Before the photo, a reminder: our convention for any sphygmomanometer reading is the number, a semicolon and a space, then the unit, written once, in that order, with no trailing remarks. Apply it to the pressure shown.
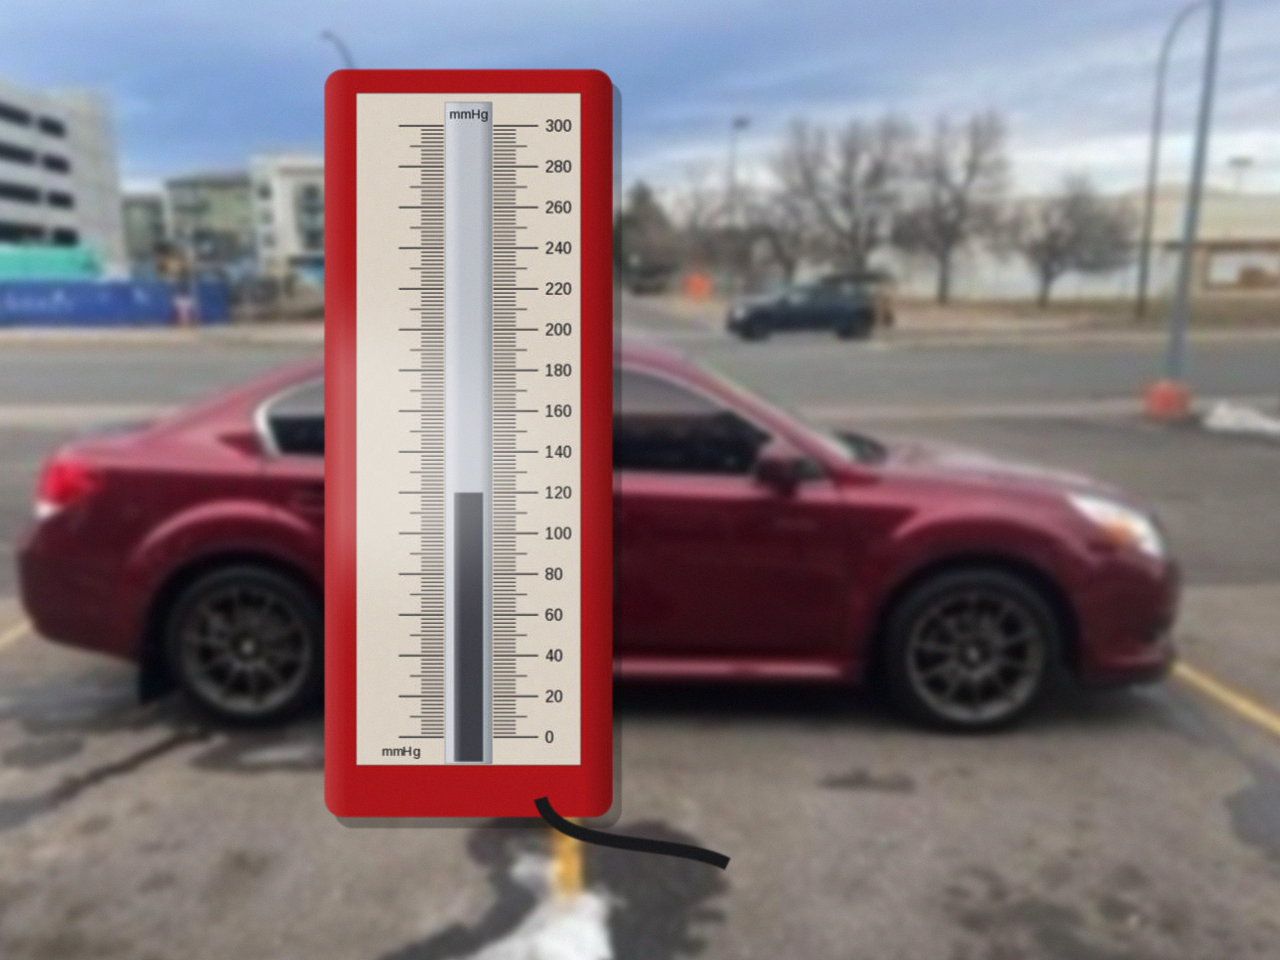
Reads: 120; mmHg
